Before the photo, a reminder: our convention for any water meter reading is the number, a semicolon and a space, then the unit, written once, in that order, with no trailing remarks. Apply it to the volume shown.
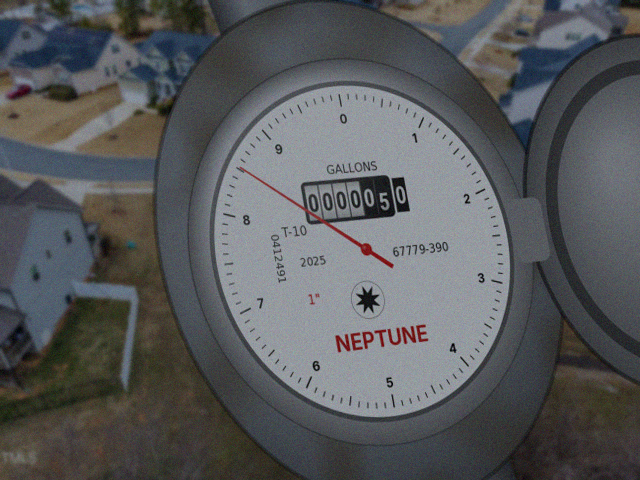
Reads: 48.5; gal
